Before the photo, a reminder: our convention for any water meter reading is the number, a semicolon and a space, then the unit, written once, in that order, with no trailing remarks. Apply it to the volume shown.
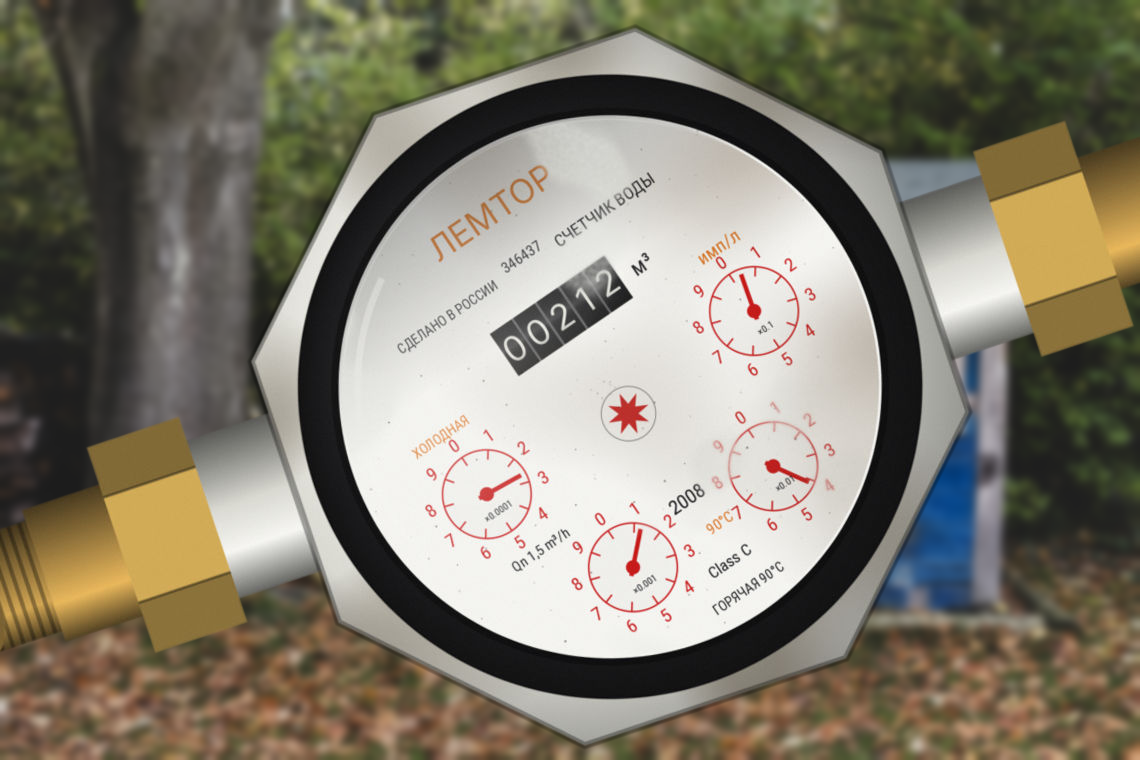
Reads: 212.0412; m³
